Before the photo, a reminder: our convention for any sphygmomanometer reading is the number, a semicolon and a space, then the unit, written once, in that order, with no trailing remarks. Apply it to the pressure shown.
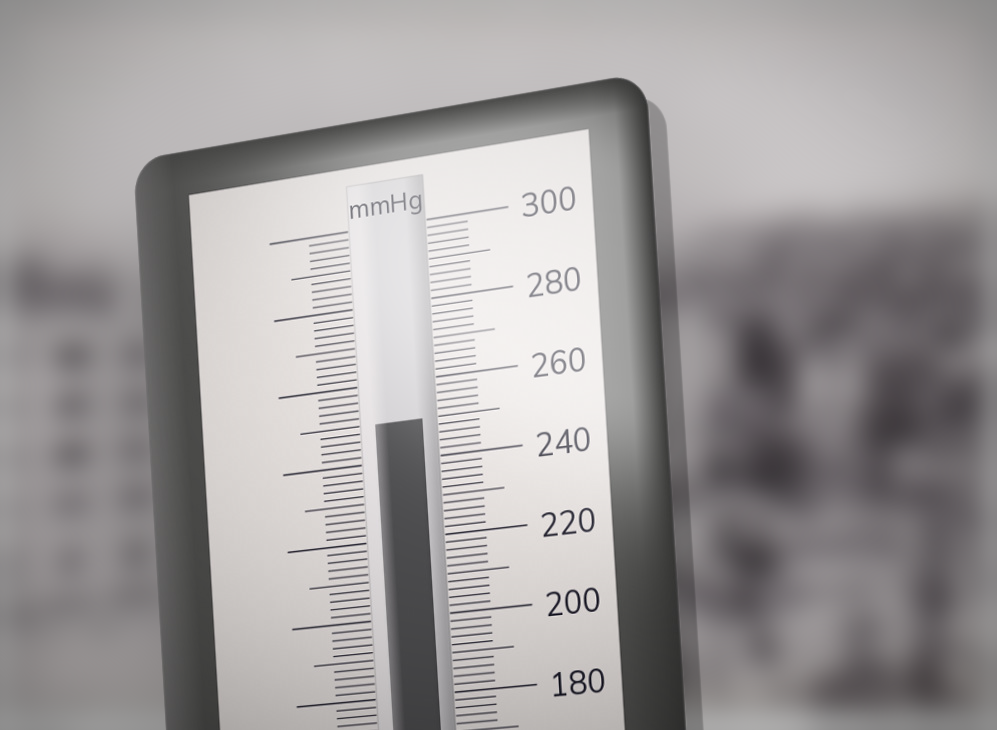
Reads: 250; mmHg
